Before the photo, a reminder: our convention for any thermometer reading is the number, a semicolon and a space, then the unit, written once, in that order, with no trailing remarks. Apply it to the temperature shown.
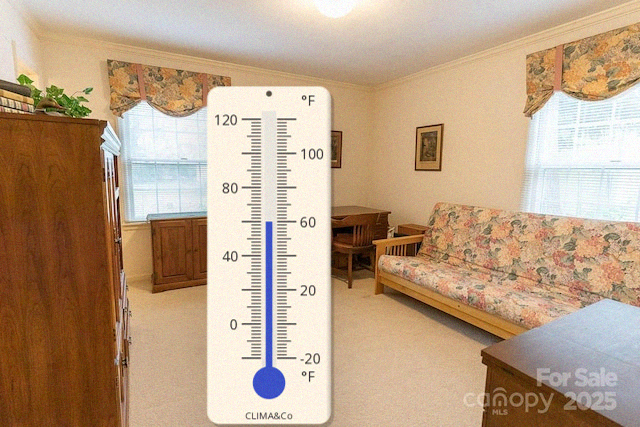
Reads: 60; °F
